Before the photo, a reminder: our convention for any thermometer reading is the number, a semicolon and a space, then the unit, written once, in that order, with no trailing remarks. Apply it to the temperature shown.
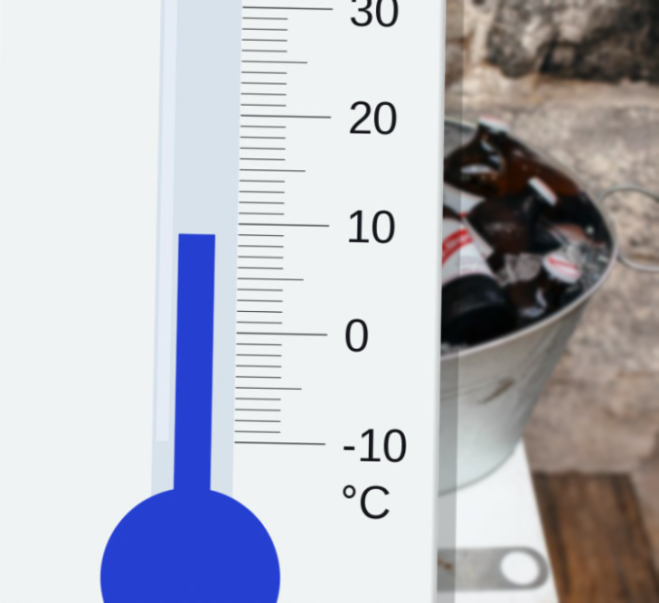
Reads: 9; °C
